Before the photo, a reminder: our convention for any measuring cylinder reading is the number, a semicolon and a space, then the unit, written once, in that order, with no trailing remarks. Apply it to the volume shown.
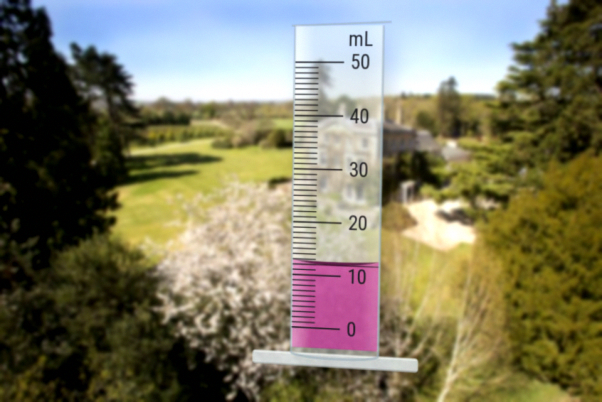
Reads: 12; mL
